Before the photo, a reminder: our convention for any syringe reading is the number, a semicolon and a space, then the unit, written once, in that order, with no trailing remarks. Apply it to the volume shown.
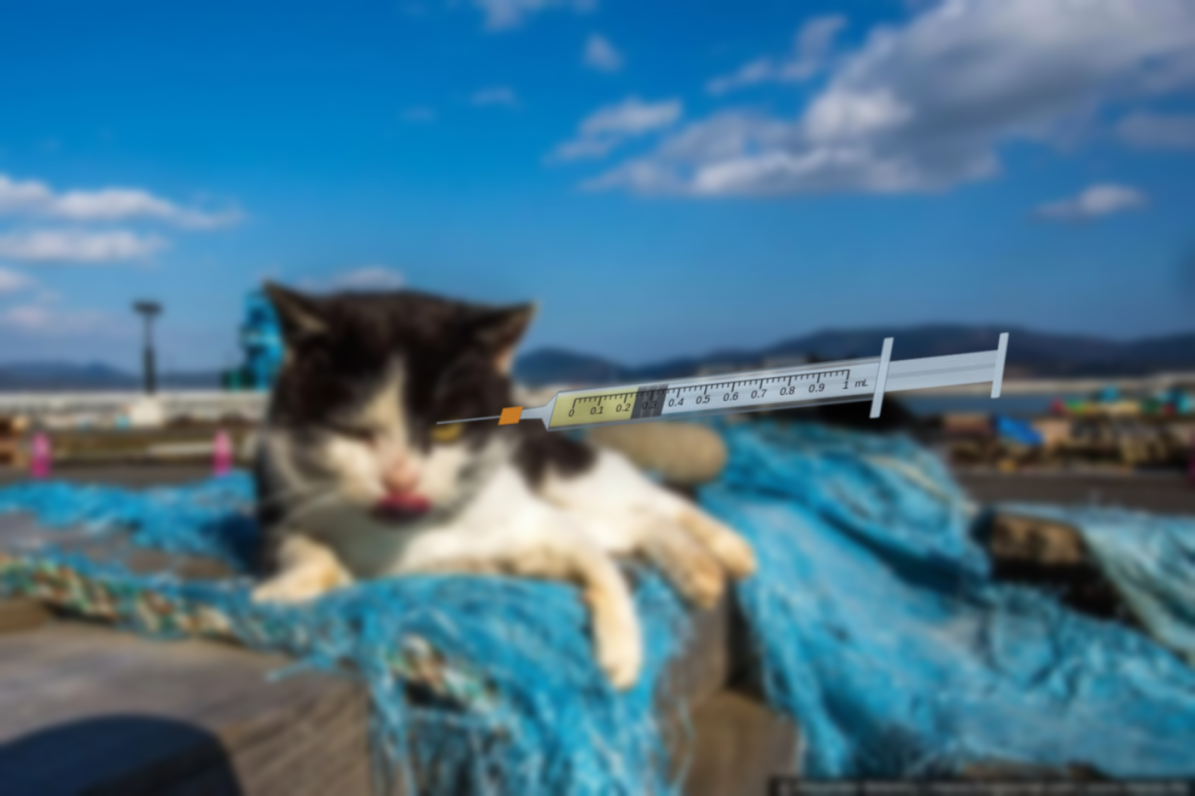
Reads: 0.24; mL
